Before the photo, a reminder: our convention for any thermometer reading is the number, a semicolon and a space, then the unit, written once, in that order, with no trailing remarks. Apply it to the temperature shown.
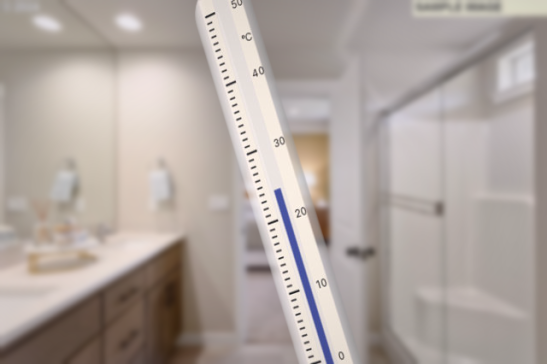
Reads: 24; °C
